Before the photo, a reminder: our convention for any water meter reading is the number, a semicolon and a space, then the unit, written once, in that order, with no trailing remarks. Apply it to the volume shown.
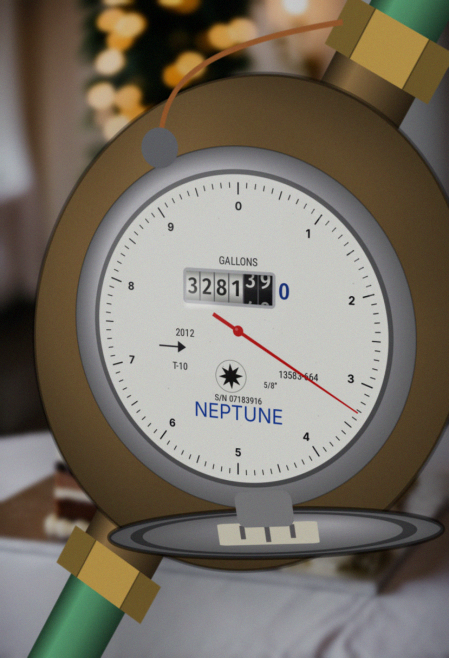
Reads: 3281393.3; gal
